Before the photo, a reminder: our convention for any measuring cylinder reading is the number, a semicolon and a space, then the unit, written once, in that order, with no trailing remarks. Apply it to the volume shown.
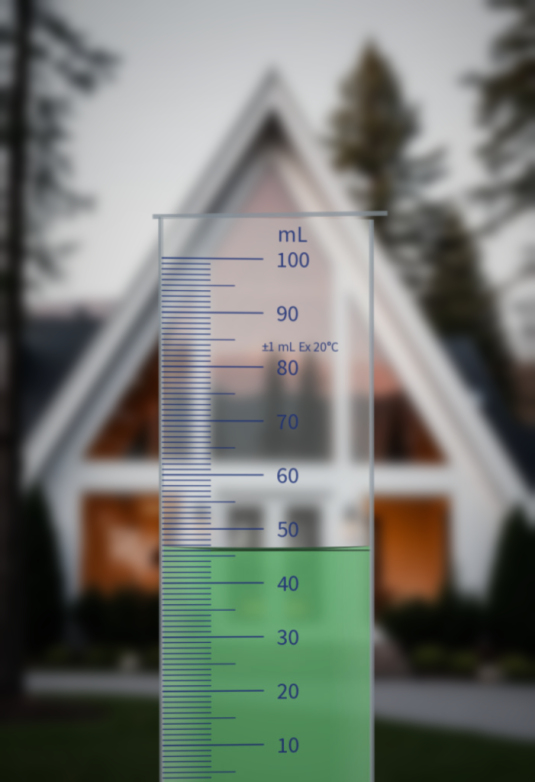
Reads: 46; mL
